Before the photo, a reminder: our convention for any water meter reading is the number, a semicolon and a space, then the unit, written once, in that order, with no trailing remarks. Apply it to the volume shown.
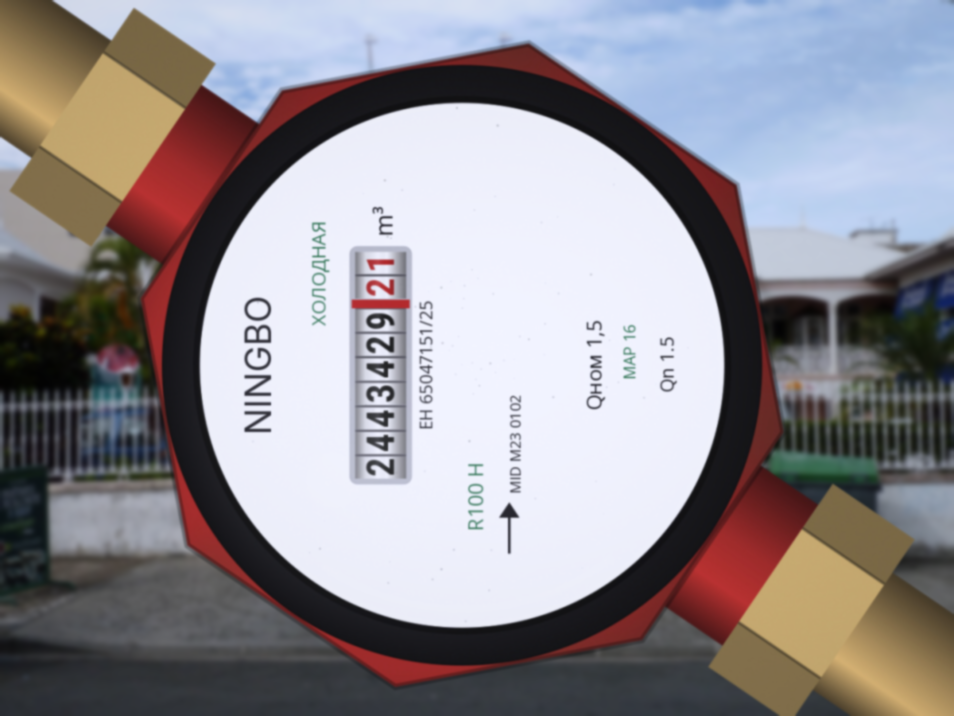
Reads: 2443429.21; m³
